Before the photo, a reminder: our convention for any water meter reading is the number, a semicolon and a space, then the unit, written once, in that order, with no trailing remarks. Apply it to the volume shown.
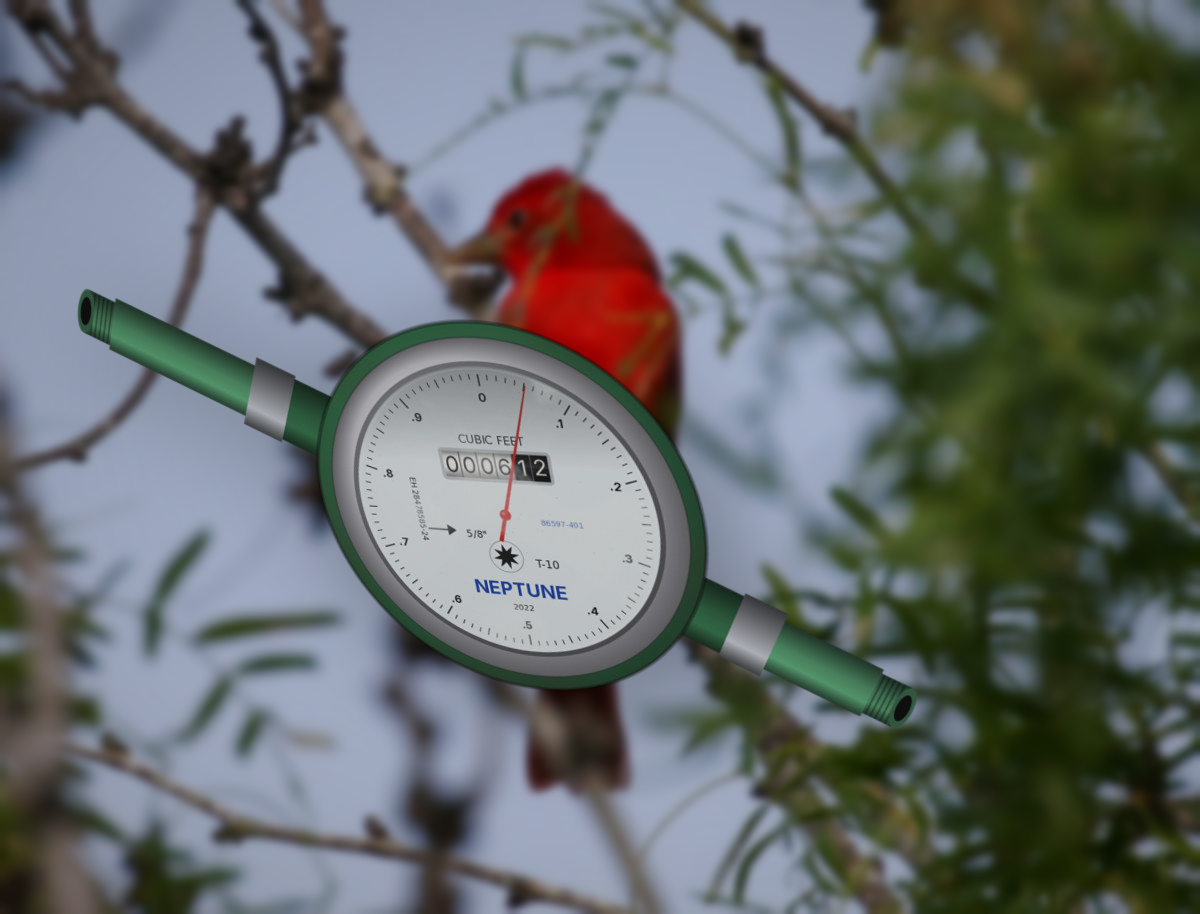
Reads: 612.05; ft³
